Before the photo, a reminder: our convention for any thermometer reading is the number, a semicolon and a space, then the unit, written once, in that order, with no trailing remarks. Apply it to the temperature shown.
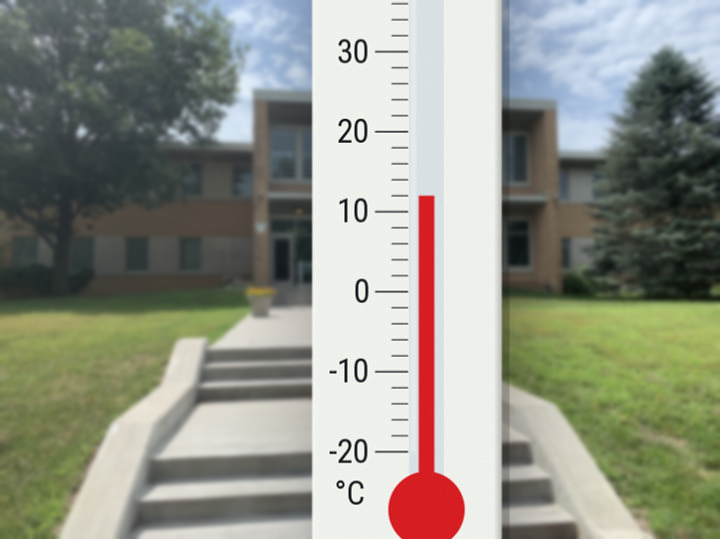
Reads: 12; °C
